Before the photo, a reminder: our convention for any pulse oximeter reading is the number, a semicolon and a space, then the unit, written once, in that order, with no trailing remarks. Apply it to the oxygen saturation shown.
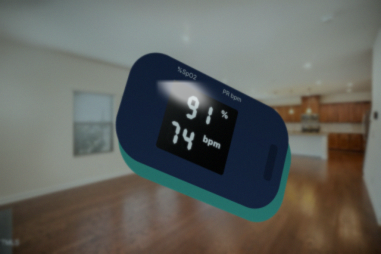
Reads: 91; %
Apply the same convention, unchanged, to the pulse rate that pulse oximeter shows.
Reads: 74; bpm
